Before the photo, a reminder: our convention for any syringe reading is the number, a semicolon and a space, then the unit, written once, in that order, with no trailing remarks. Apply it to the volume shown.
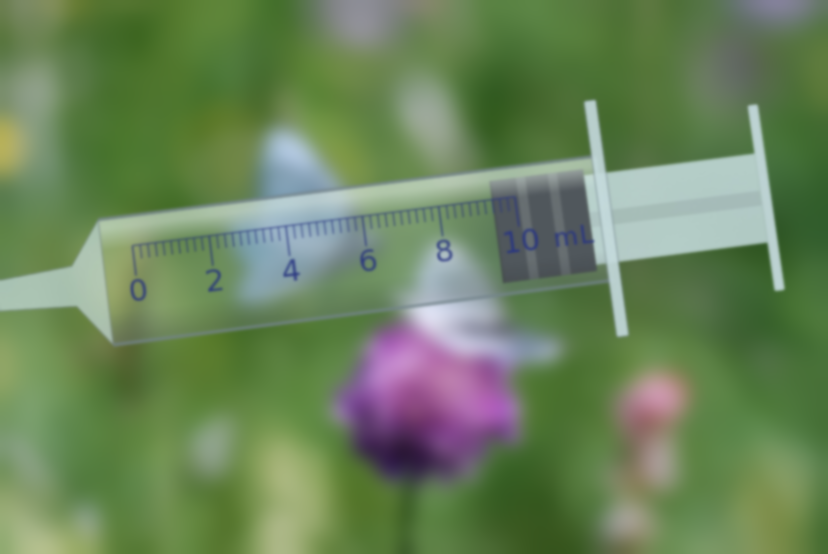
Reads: 9.4; mL
